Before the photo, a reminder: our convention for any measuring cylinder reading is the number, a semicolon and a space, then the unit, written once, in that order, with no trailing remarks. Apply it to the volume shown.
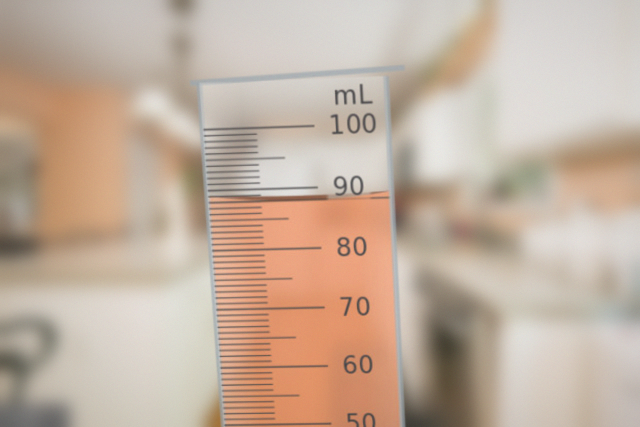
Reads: 88; mL
